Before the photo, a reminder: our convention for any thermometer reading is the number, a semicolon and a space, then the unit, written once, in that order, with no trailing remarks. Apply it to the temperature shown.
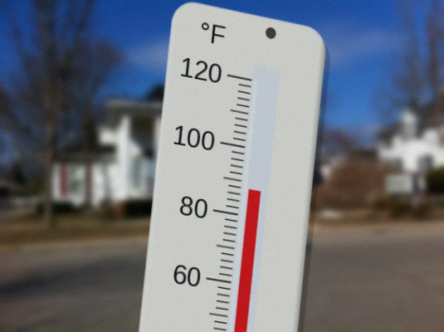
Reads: 88; °F
